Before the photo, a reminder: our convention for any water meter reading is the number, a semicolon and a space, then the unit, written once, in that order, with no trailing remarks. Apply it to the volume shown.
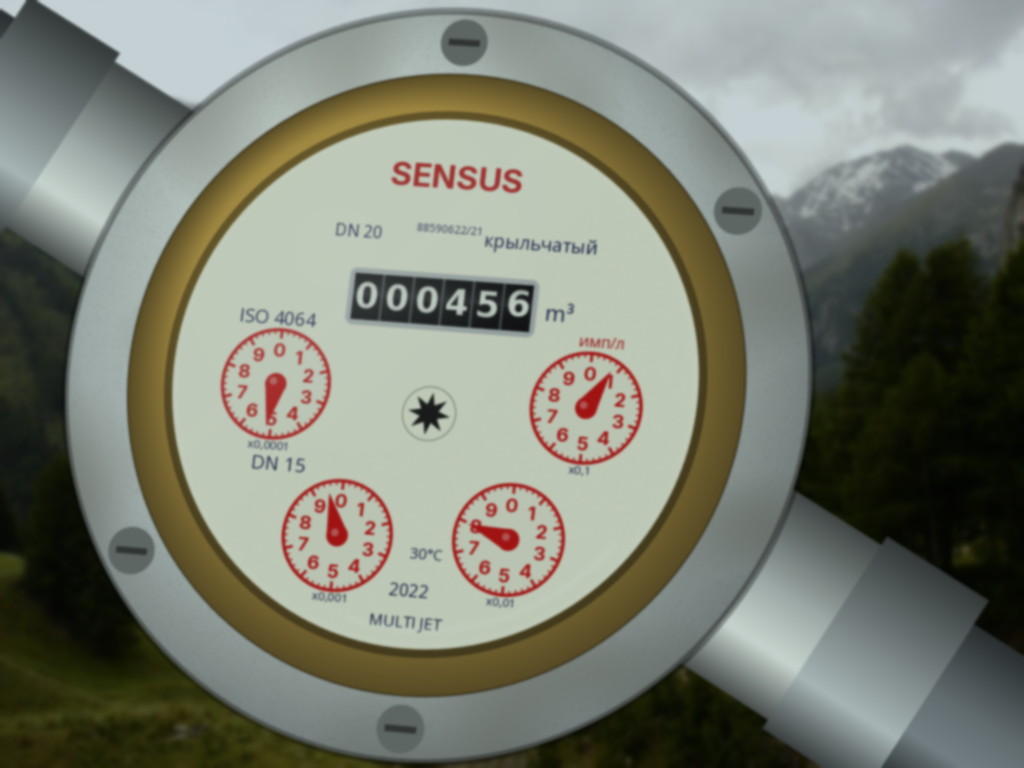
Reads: 456.0795; m³
